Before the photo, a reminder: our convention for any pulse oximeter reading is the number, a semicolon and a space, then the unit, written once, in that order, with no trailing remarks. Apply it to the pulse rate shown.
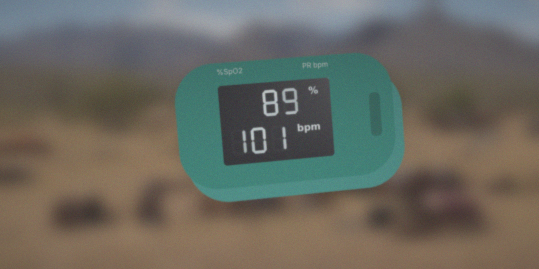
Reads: 101; bpm
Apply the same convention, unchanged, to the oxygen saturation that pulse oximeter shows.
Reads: 89; %
